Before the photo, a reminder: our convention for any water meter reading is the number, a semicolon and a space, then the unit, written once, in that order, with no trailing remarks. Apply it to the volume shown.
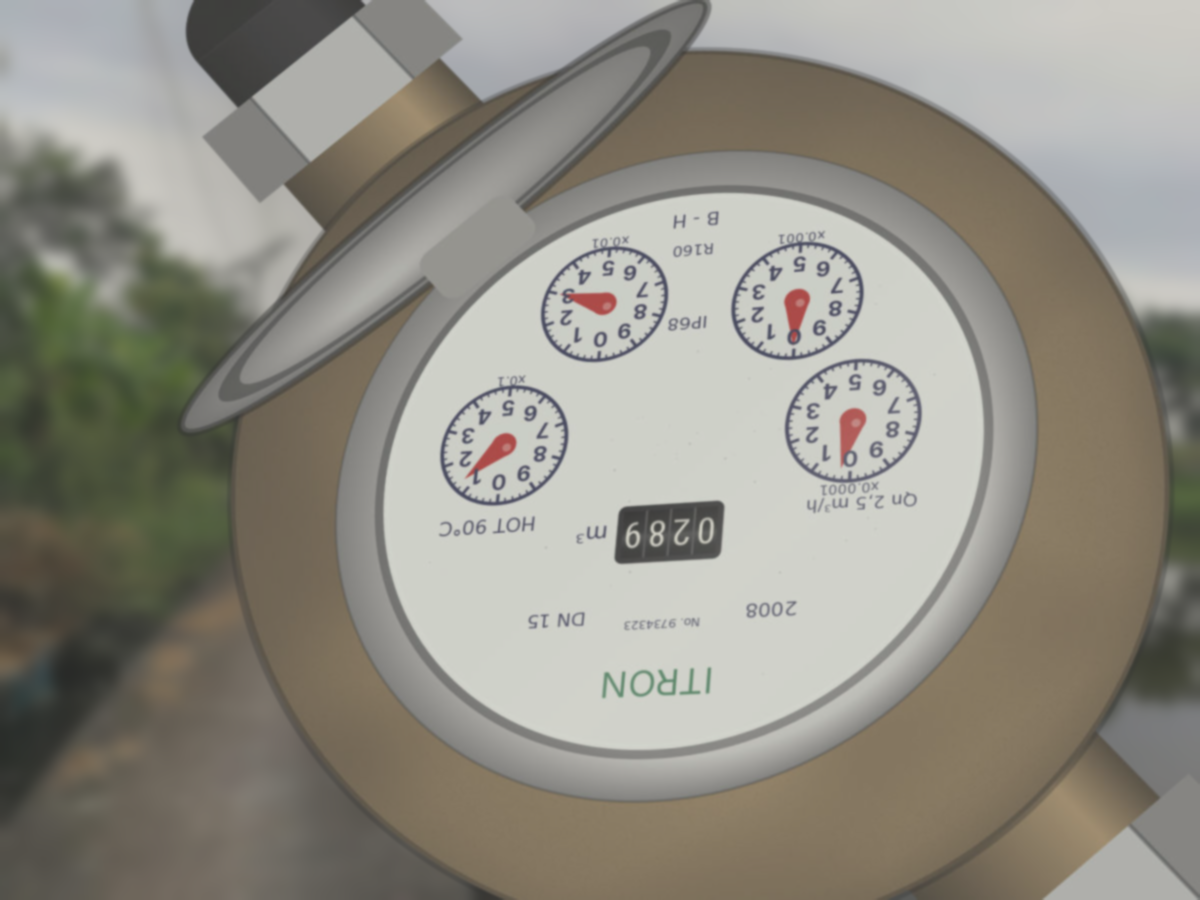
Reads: 289.1300; m³
